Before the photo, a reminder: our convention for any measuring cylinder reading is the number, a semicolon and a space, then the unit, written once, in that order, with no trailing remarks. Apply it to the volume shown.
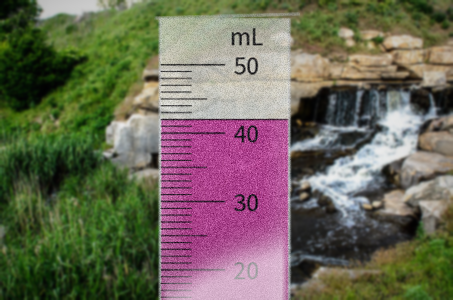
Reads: 42; mL
